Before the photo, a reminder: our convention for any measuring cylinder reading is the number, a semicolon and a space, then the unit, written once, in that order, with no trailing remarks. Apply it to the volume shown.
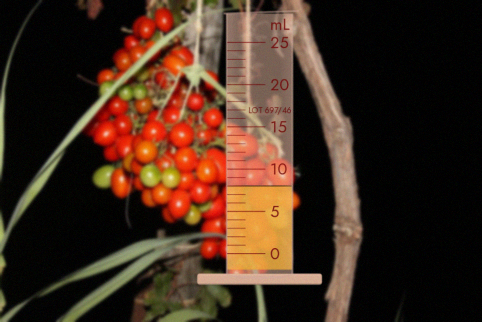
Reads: 8; mL
